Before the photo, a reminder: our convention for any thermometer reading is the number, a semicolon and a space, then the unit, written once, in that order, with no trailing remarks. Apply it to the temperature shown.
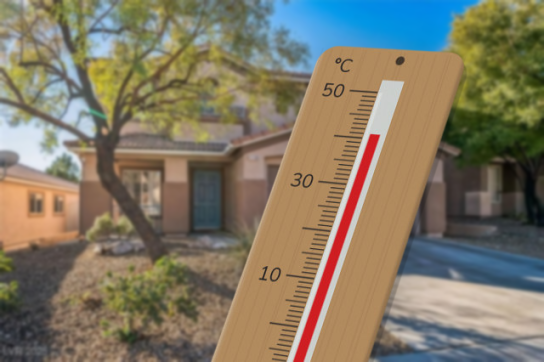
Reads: 41; °C
